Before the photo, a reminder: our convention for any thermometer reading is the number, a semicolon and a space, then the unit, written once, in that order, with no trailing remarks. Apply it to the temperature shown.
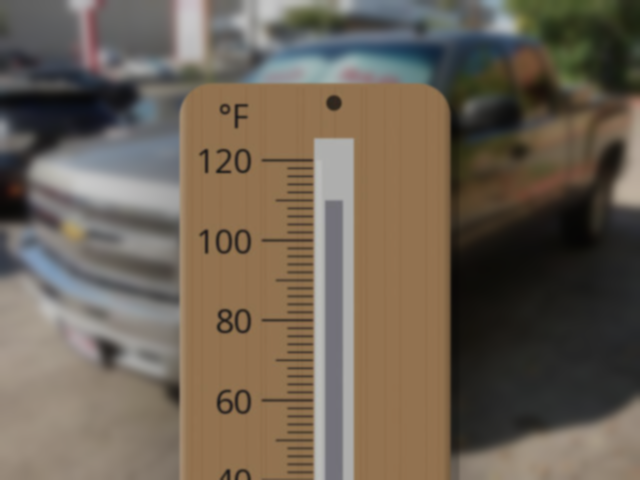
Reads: 110; °F
